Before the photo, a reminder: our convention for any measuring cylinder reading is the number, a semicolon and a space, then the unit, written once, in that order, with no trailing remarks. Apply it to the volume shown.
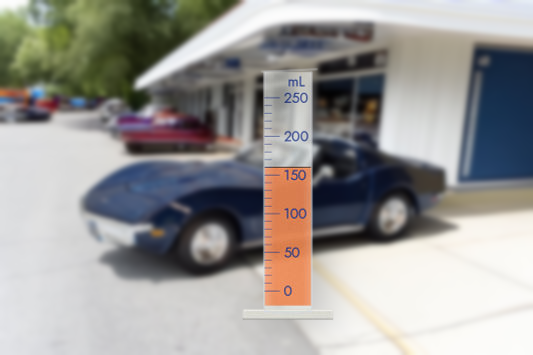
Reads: 160; mL
